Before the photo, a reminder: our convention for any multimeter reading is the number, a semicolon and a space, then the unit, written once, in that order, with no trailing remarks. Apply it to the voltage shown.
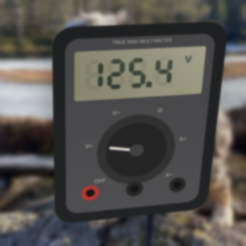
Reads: 125.4; V
